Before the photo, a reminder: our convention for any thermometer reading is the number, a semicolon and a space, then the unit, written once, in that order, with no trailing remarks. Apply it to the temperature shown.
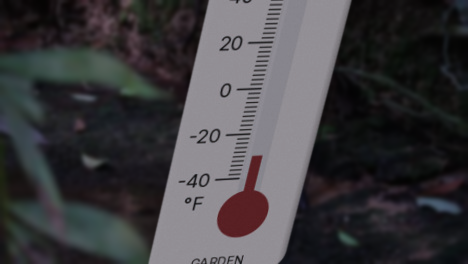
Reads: -30; °F
